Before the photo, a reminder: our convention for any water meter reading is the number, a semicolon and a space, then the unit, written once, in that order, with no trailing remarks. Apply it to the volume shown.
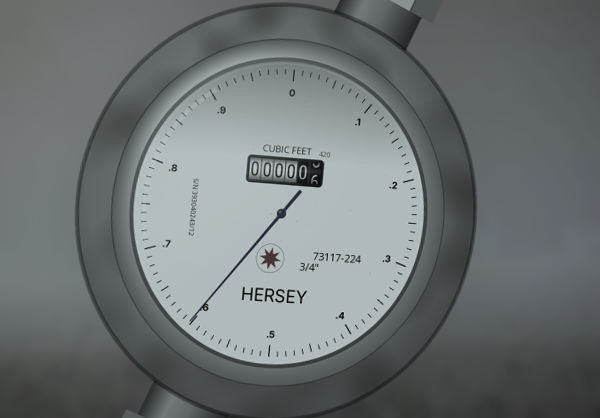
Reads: 5.60; ft³
